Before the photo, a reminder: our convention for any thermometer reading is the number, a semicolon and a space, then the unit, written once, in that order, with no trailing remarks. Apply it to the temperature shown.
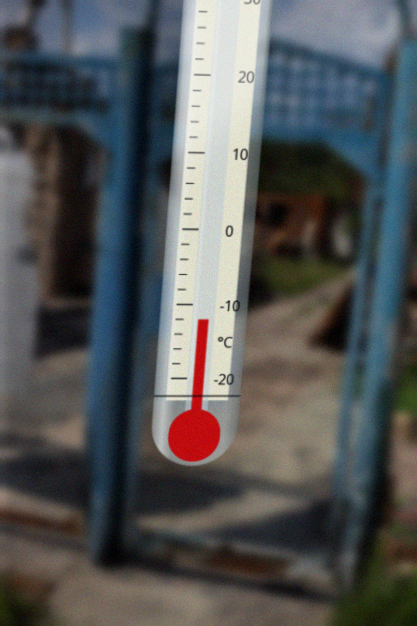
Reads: -12; °C
